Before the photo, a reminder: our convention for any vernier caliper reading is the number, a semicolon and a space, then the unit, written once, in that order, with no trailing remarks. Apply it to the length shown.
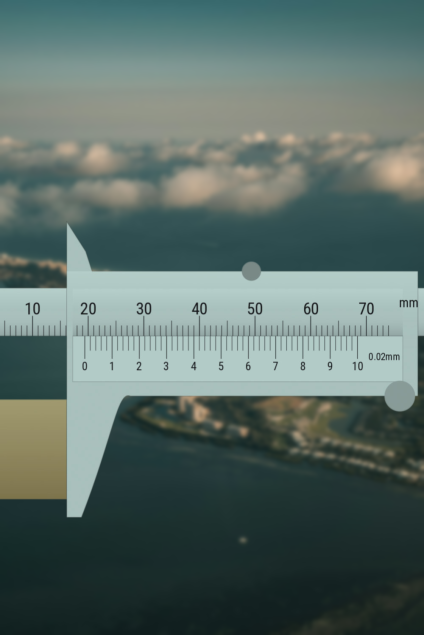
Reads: 19.4; mm
